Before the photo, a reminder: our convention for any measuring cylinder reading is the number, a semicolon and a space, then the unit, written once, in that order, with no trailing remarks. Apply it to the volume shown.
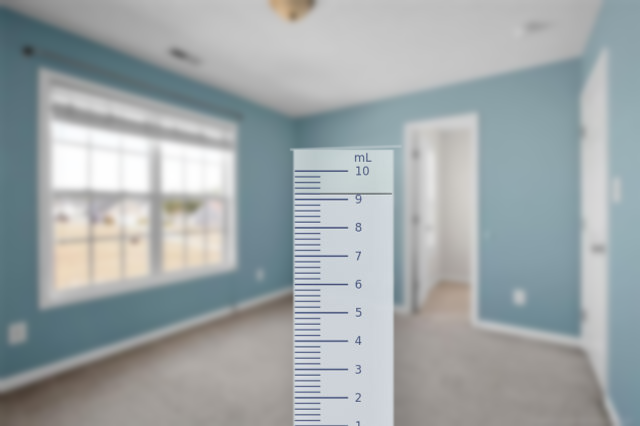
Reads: 9.2; mL
